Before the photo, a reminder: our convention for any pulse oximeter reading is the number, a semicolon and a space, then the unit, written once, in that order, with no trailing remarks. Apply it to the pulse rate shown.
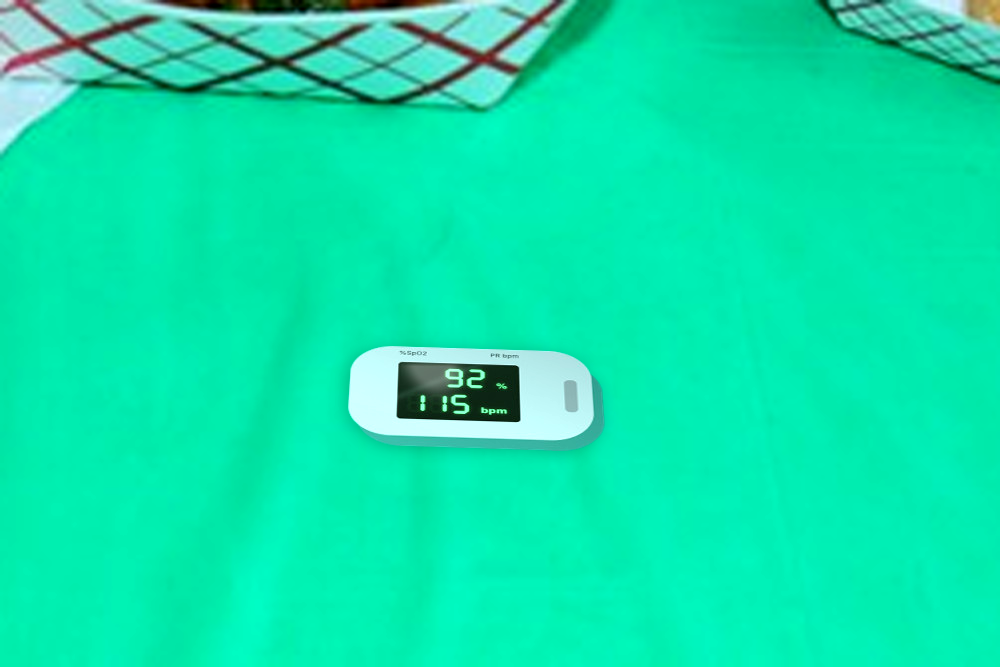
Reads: 115; bpm
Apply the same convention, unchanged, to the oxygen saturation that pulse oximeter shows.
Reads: 92; %
